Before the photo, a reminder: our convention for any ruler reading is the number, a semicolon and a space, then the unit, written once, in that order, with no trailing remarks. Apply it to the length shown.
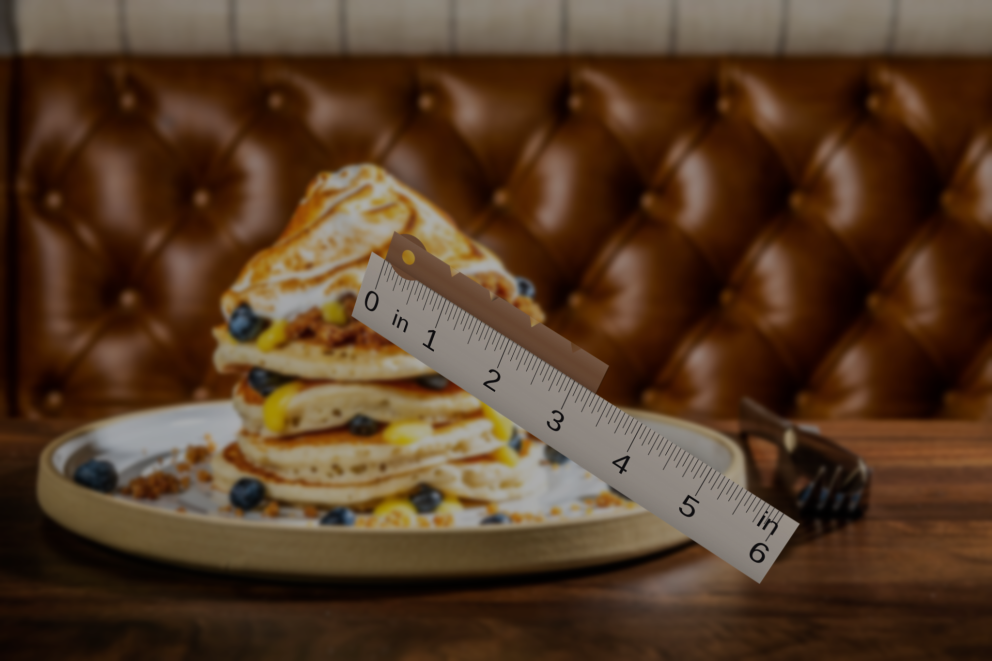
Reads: 3.3125; in
